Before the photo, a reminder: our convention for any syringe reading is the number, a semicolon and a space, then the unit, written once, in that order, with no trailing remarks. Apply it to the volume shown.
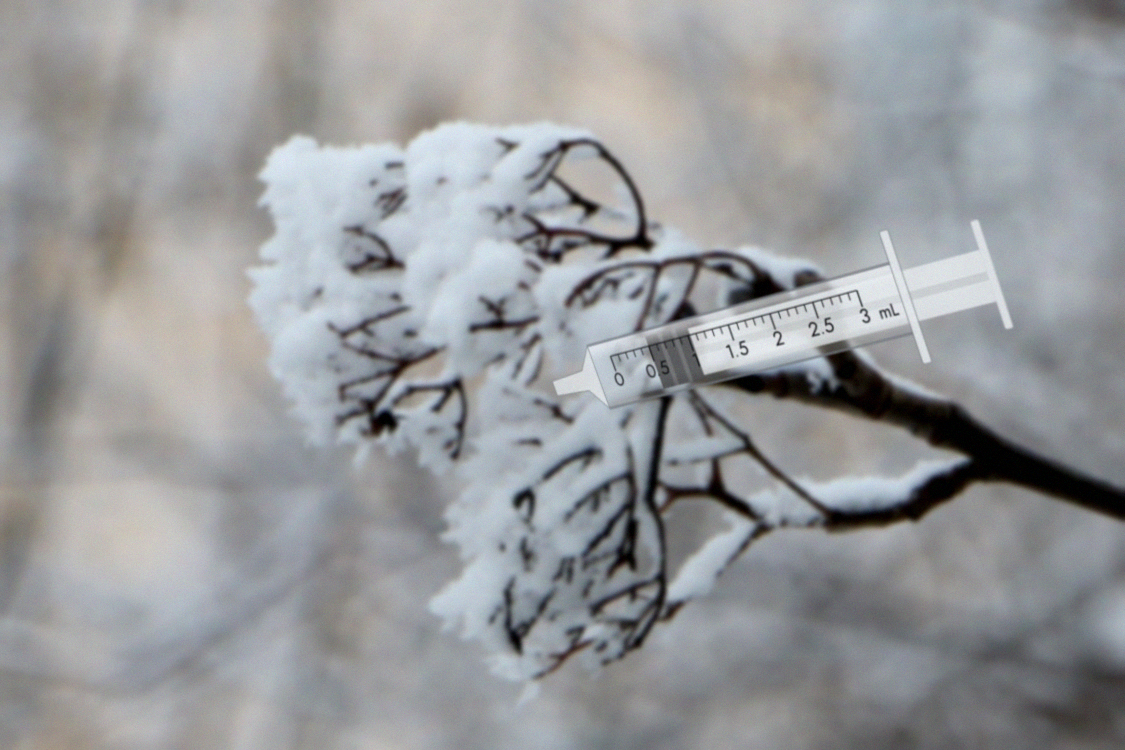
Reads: 0.5; mL
